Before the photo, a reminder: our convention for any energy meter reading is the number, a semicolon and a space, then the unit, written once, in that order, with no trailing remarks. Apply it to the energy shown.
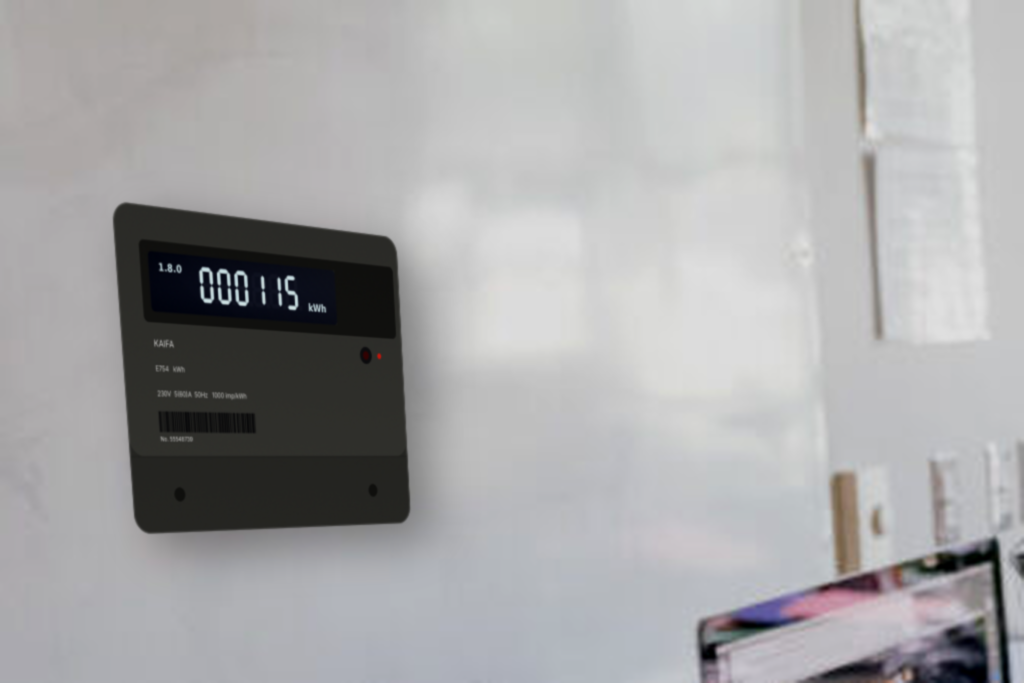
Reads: 115; kWh
